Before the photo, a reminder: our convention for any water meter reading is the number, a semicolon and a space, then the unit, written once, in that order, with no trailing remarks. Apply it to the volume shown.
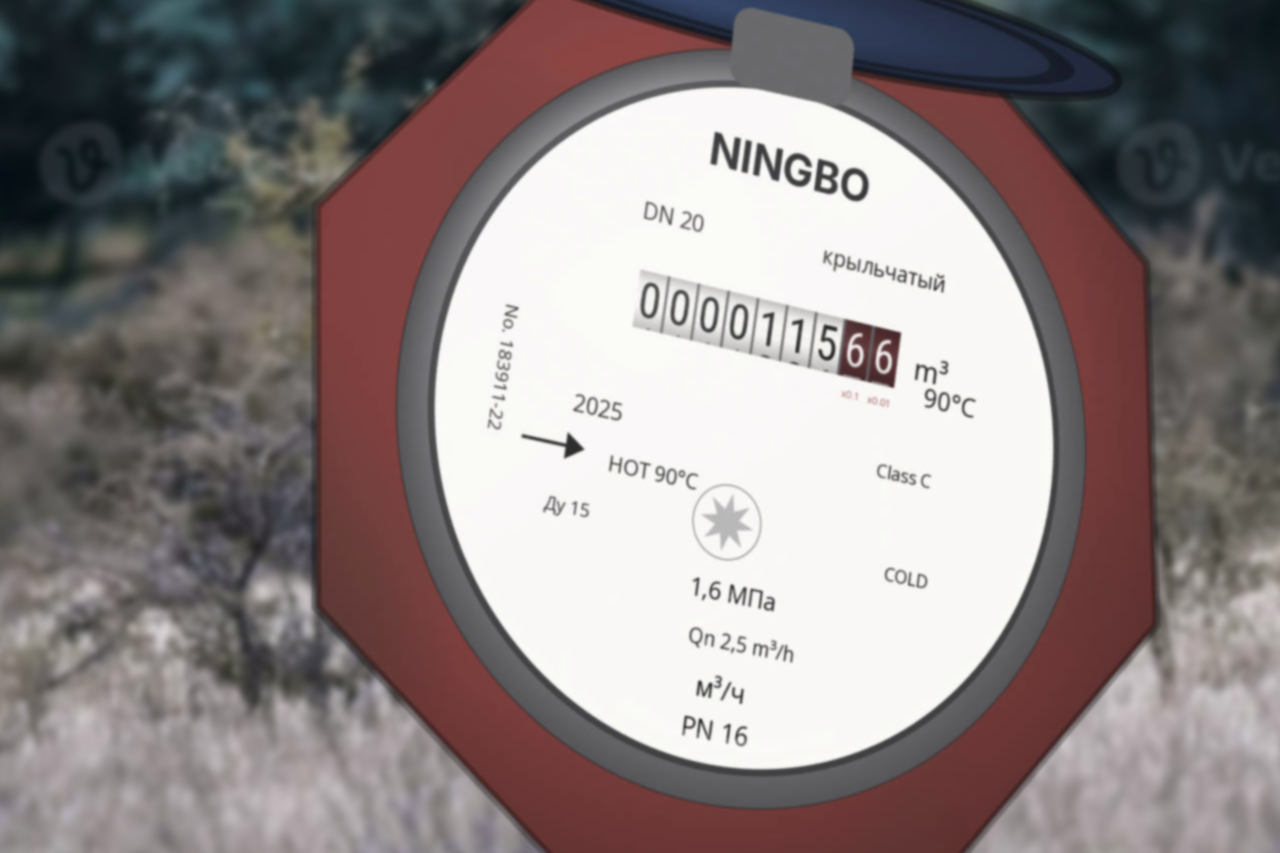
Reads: 115.66; m³
